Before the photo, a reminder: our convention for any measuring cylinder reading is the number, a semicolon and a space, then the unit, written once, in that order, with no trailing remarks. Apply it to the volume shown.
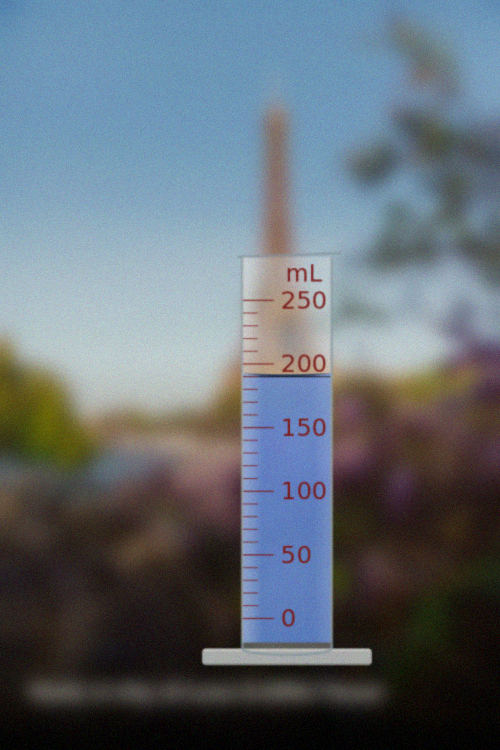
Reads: 190; mL
